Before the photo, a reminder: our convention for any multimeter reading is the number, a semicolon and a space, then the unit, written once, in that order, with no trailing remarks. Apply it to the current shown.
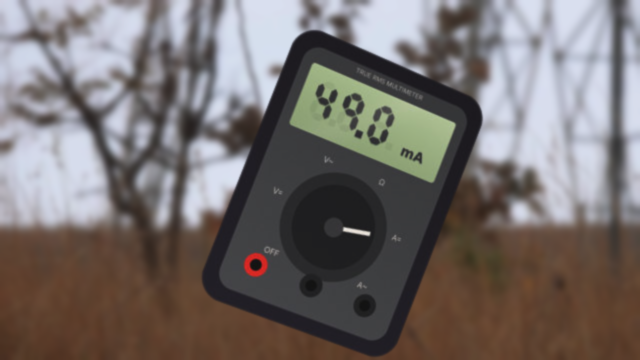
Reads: 49.0; mA
